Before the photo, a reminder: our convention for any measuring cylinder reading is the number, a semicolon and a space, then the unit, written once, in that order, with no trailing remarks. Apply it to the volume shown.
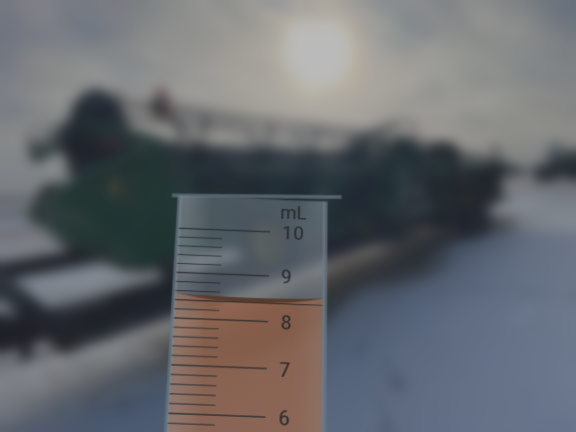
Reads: 8.4; mL
